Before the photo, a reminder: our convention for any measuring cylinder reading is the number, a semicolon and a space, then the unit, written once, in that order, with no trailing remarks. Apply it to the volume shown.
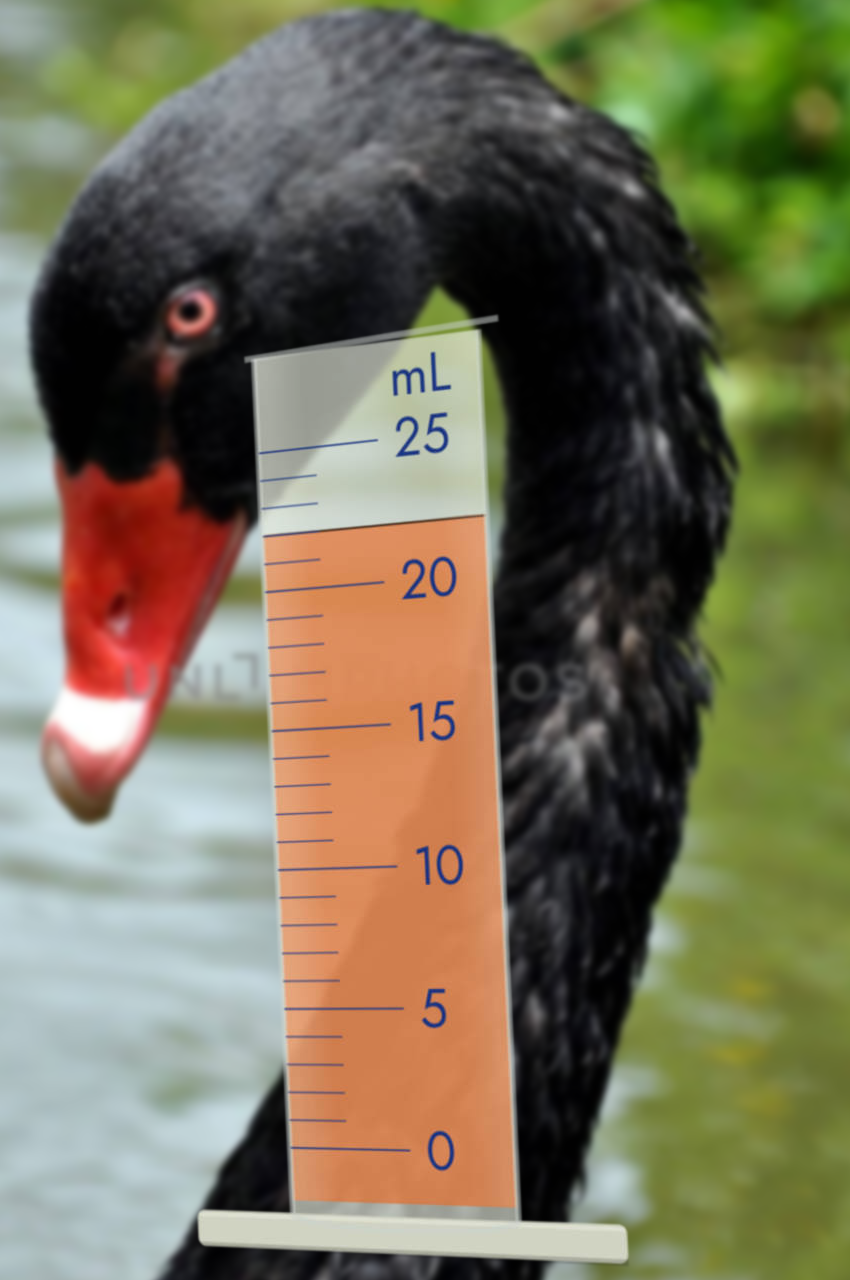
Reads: 22; mL
